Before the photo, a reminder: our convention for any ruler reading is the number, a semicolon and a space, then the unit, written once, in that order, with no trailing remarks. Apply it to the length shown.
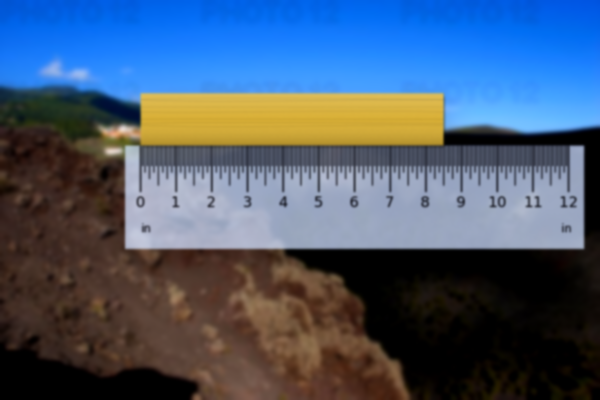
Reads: 8.5; in
